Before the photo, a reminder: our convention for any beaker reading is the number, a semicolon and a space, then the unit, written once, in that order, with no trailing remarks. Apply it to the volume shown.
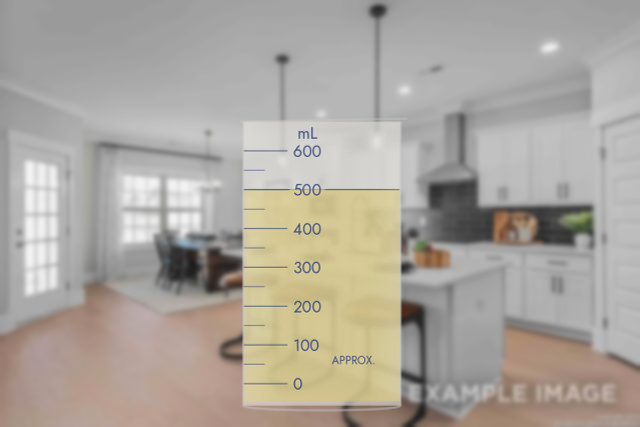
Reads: 500; mL
